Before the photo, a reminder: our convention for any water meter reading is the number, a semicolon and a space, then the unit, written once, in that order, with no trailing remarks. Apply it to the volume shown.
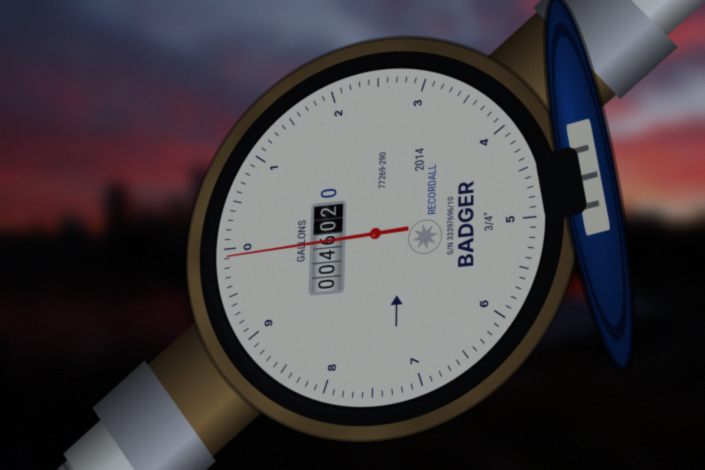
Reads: 46019.9; gal
